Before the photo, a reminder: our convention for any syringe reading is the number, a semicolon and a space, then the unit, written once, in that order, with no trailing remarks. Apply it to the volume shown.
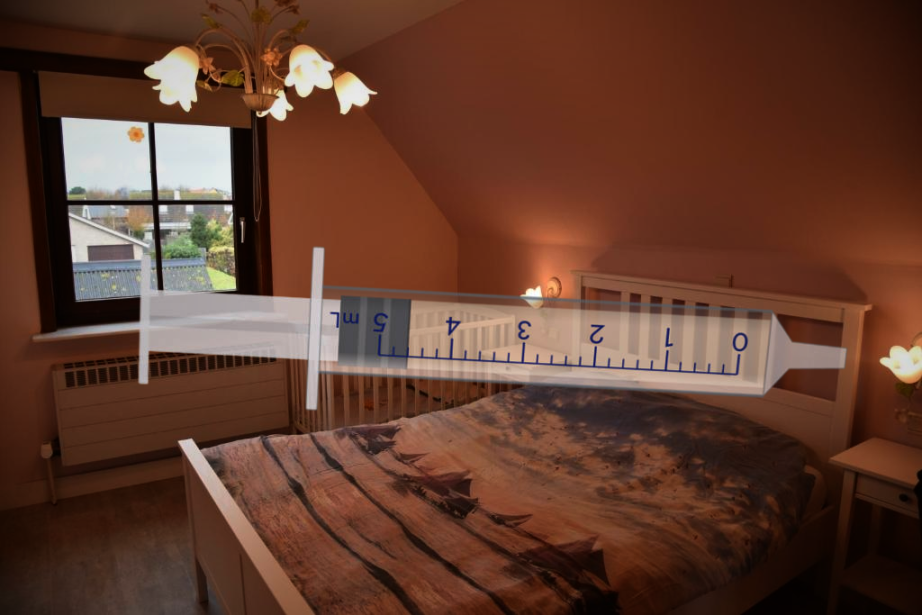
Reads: 4.6; mL
